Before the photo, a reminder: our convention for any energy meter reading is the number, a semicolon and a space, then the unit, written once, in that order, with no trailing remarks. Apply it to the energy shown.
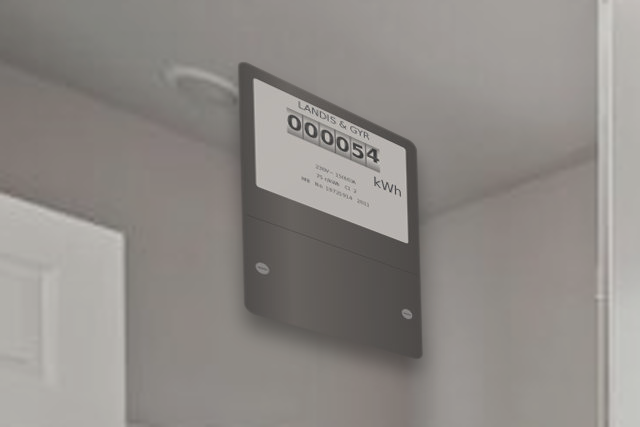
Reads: 54; kWh
